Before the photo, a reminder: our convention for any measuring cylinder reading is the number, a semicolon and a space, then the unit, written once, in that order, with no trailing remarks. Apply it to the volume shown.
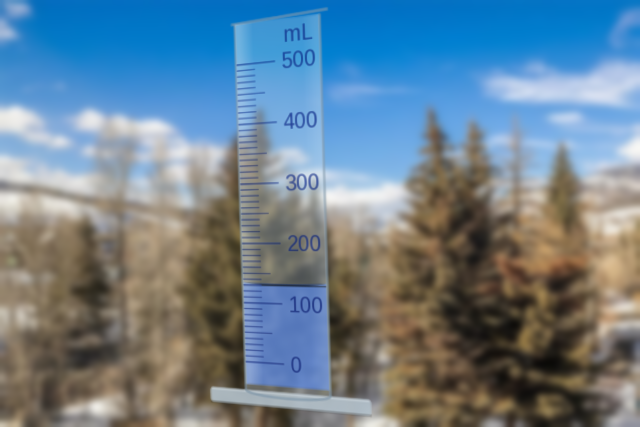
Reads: 130; mL
